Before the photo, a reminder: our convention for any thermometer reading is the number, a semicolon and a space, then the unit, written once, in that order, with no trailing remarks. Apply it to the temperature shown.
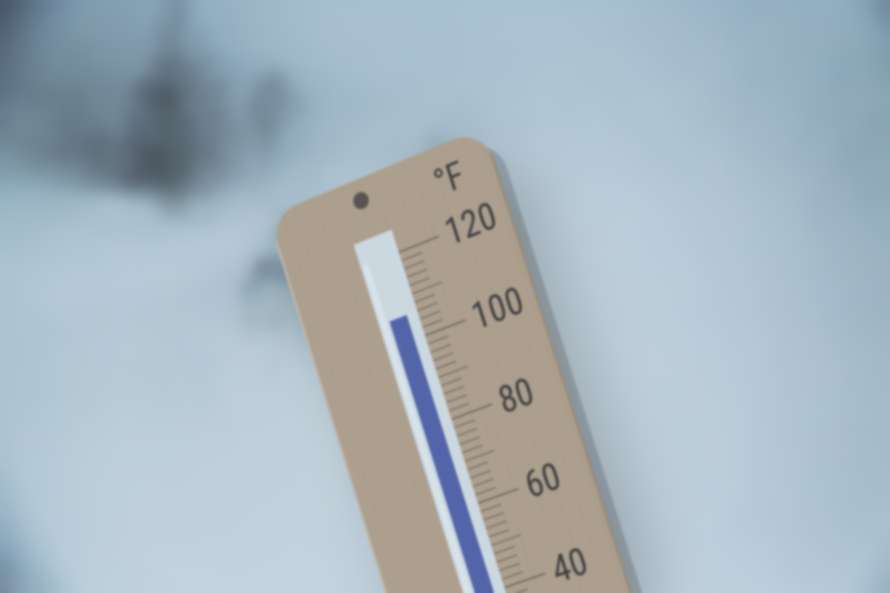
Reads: 106; °F
